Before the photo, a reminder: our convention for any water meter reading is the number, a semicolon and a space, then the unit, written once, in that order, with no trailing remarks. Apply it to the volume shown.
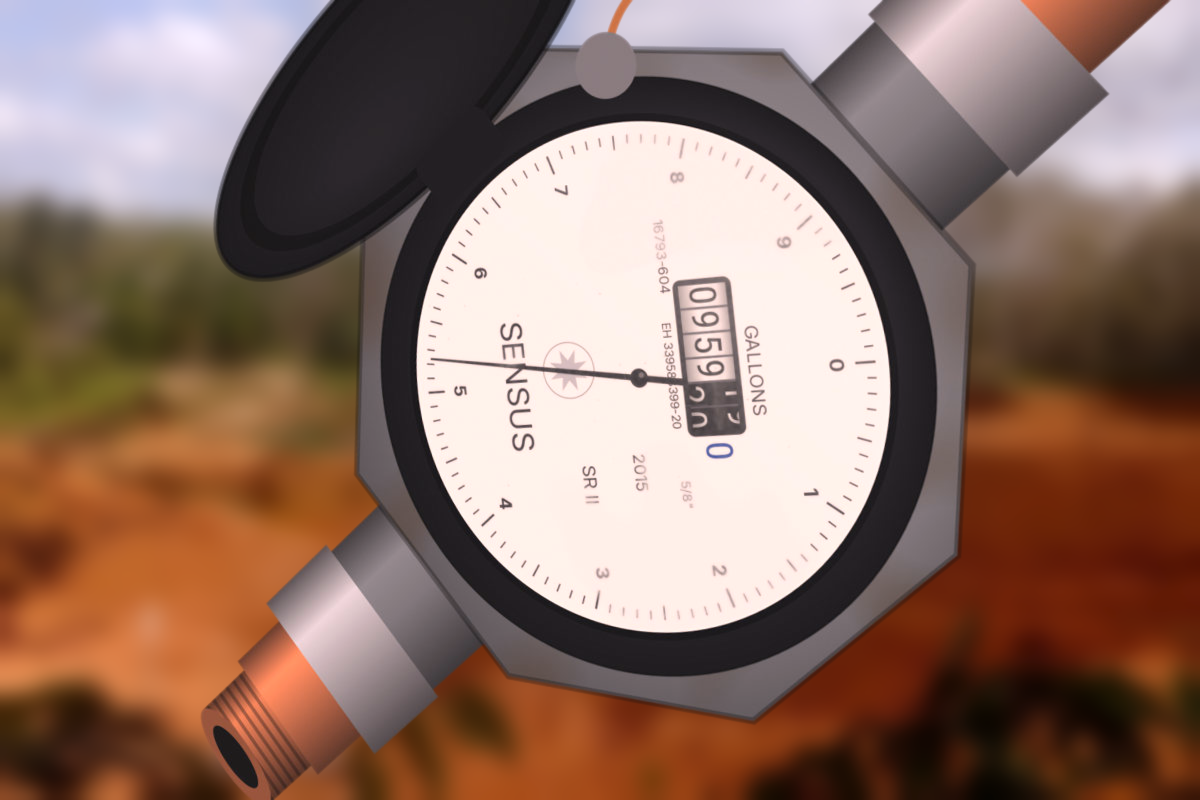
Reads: 959195.2; gal
